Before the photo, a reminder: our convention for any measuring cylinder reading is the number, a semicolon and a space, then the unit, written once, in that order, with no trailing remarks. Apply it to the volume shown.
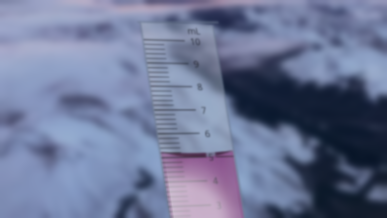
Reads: 5; mL
